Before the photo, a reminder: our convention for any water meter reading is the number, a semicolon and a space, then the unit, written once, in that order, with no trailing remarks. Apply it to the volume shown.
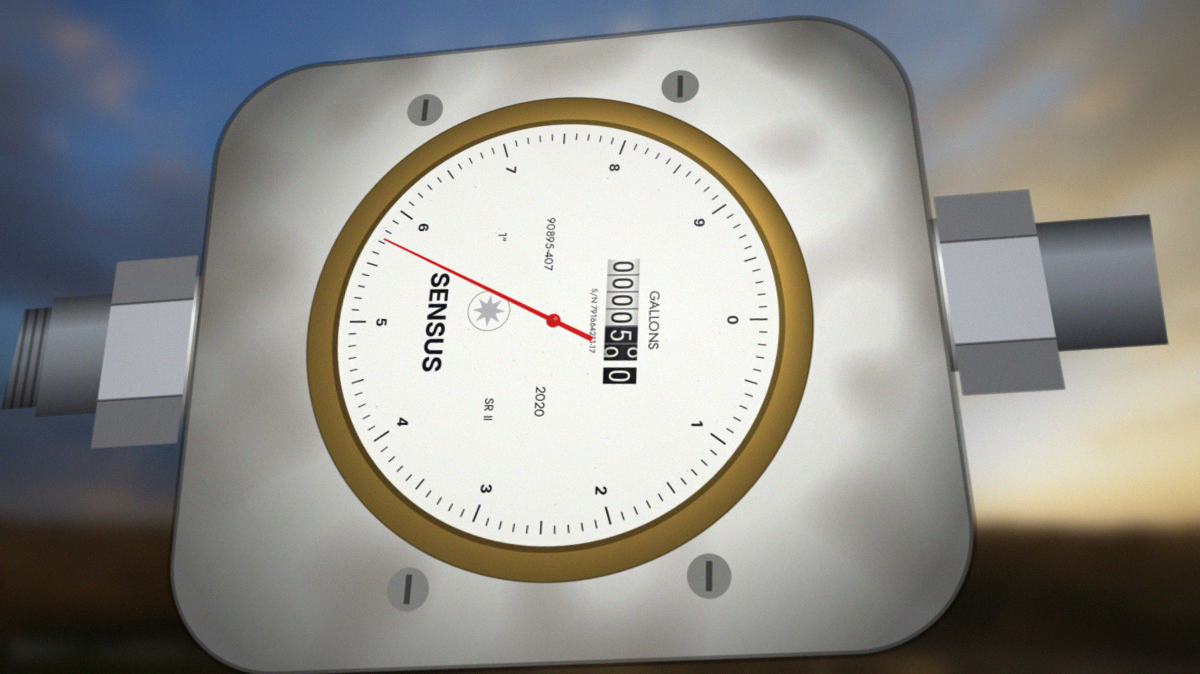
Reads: 585.7; gal
